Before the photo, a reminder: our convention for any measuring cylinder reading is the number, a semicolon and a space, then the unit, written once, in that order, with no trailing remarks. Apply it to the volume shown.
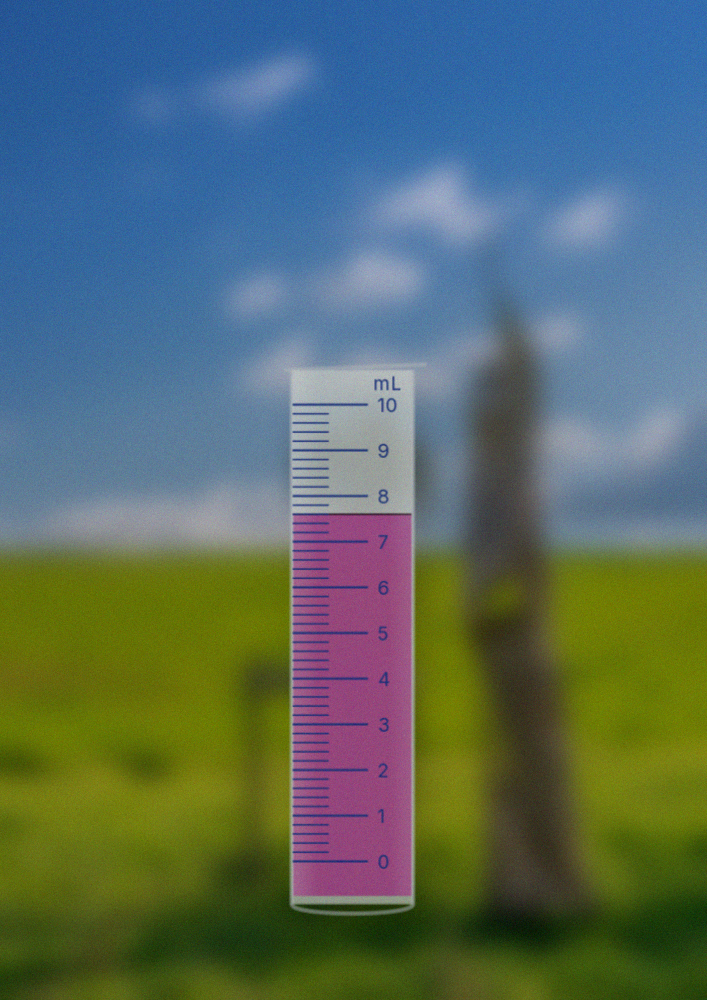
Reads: 7.6; mL
